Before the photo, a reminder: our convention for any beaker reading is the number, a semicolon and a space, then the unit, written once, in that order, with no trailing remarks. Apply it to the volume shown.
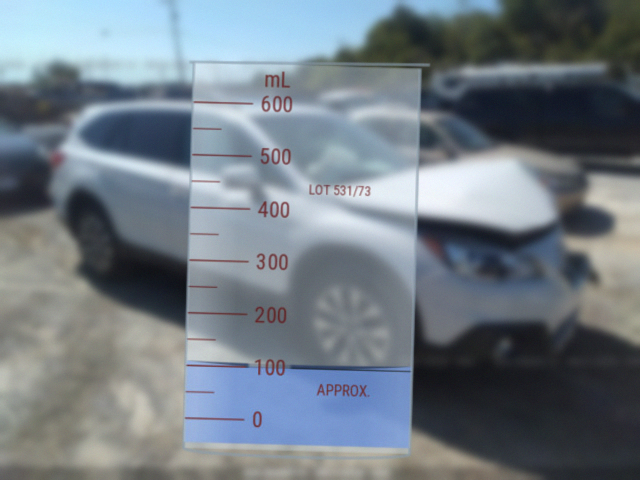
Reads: 100; mL
